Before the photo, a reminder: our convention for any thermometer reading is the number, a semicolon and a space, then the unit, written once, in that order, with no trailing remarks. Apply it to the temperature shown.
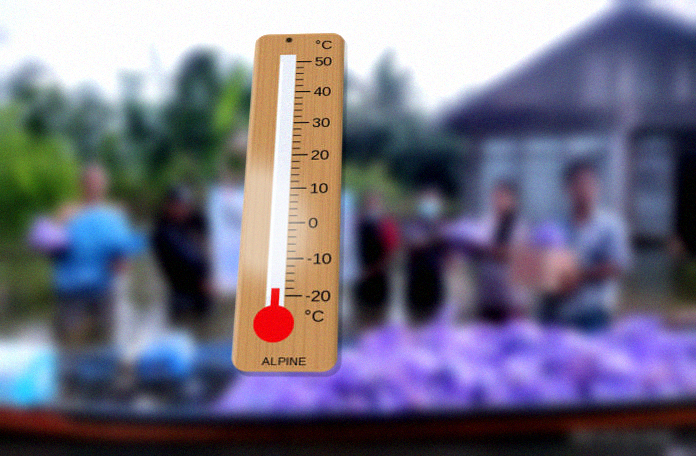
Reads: -18; °C
